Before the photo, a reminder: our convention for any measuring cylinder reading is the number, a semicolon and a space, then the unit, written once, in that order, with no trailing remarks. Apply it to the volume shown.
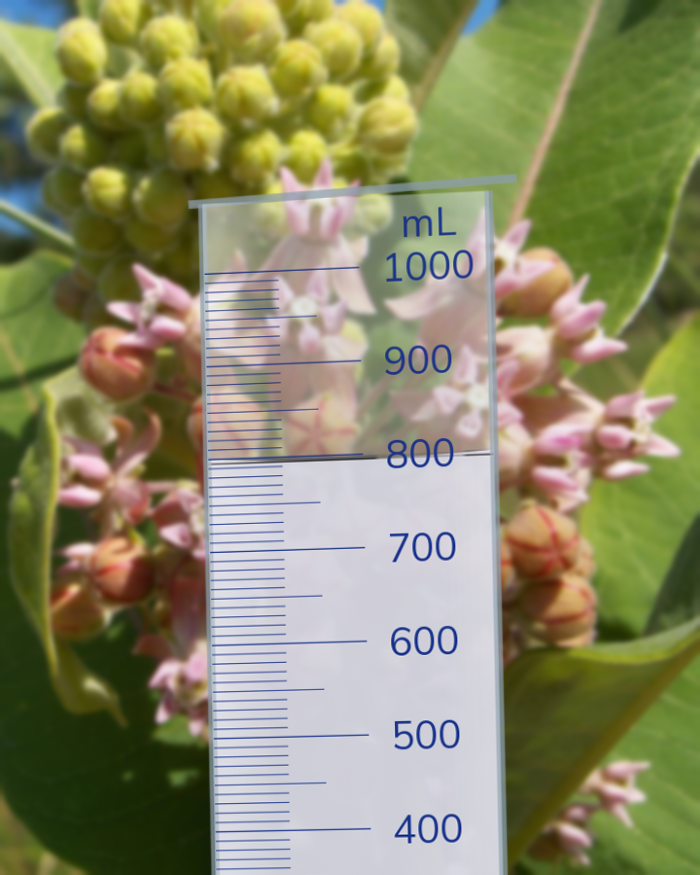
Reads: 795; mL
